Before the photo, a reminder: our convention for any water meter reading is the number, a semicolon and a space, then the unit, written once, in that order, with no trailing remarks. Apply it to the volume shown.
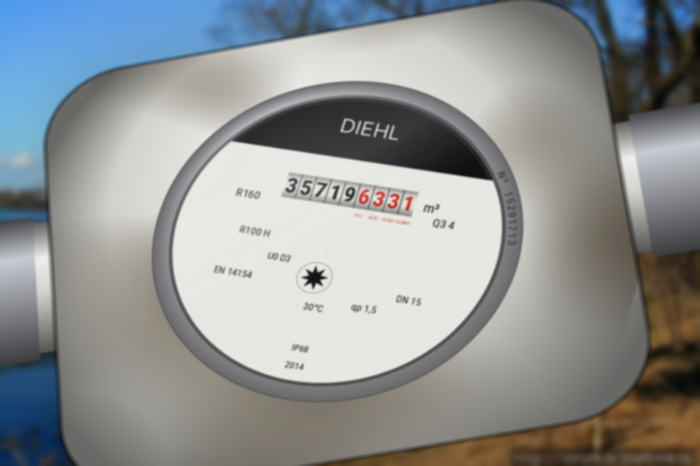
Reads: 35719.6331; m³
